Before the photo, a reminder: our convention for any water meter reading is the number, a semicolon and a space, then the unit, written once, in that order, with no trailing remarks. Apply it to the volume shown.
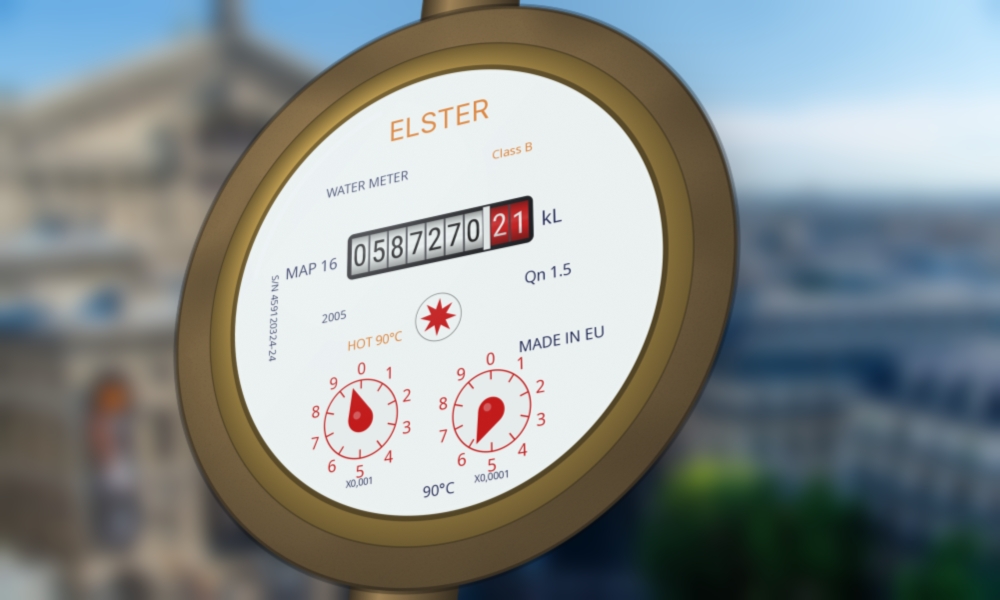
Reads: 587270.2095; kL
